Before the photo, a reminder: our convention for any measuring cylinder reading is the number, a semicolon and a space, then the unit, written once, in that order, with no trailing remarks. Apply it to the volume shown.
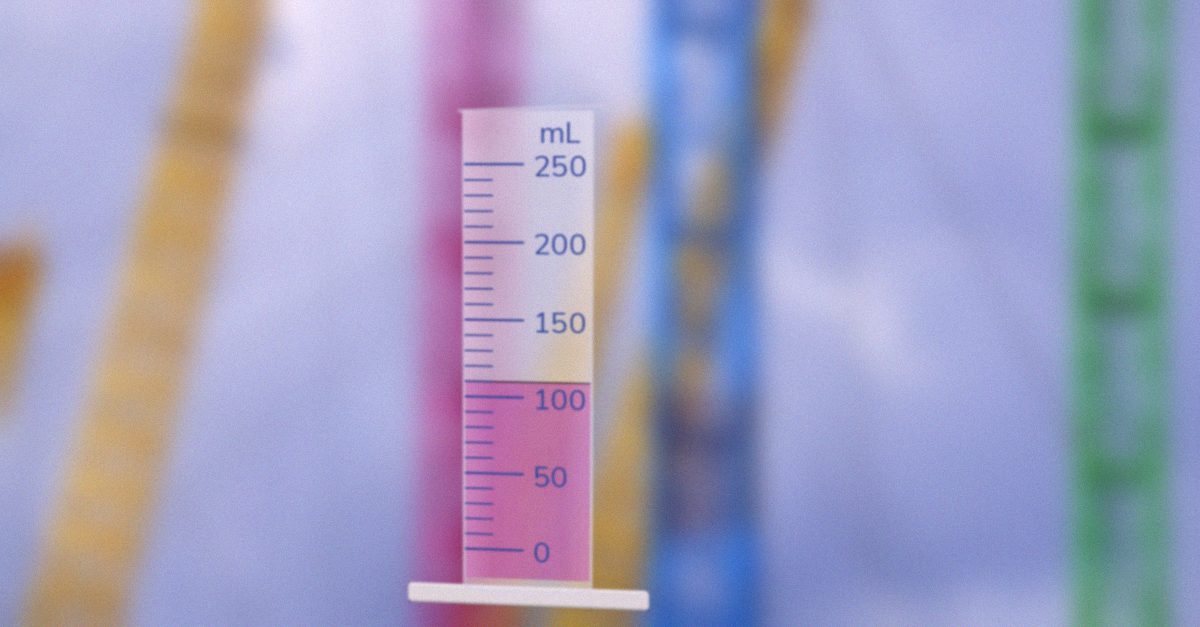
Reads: 110; mL
